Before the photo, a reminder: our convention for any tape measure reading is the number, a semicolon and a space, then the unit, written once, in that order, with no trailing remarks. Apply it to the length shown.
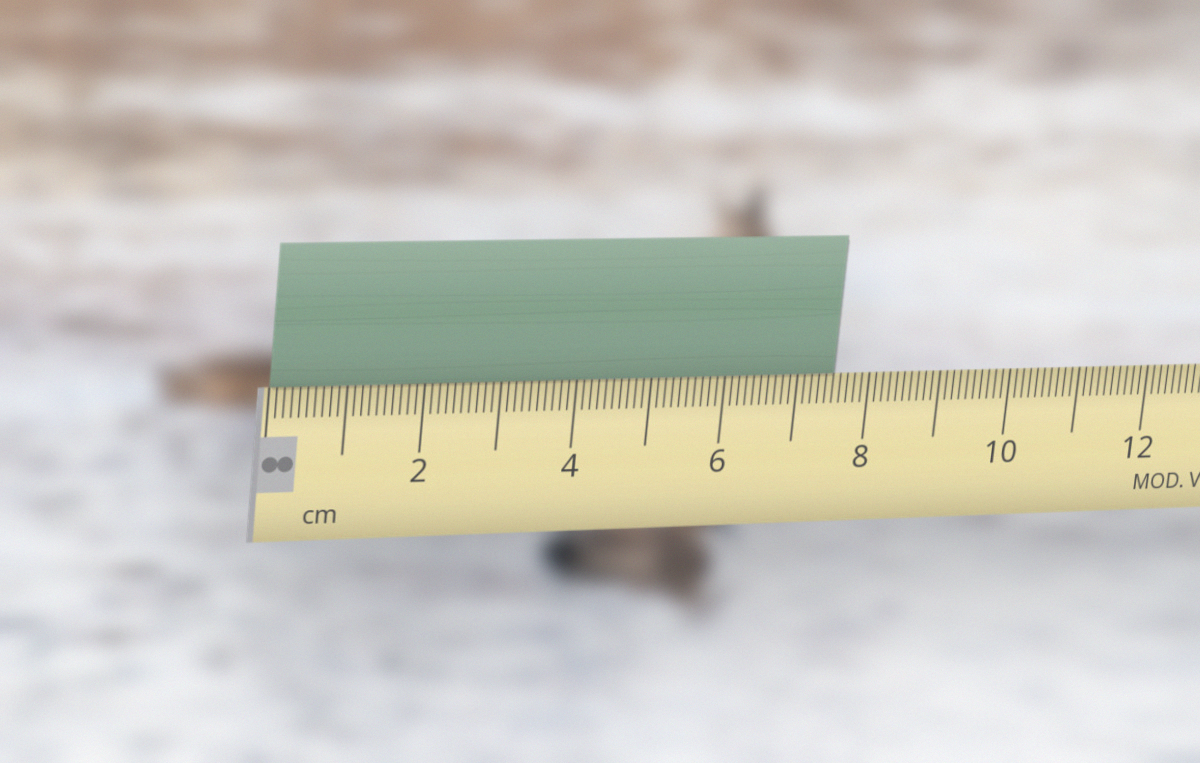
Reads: 7.5; cm
